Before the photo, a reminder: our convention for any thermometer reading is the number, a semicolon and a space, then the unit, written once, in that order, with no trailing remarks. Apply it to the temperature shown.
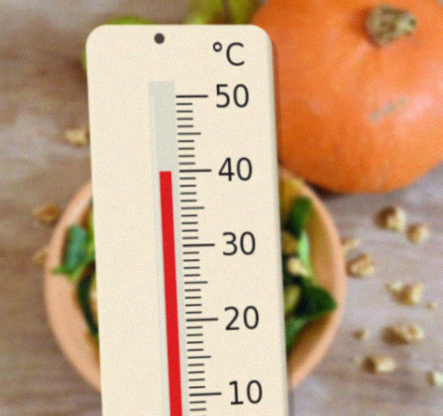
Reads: 40; °C
